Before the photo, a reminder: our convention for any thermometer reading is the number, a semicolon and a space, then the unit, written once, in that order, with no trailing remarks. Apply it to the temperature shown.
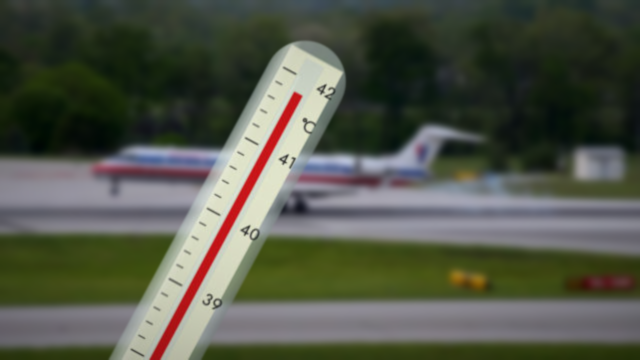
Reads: 41.8; °C
